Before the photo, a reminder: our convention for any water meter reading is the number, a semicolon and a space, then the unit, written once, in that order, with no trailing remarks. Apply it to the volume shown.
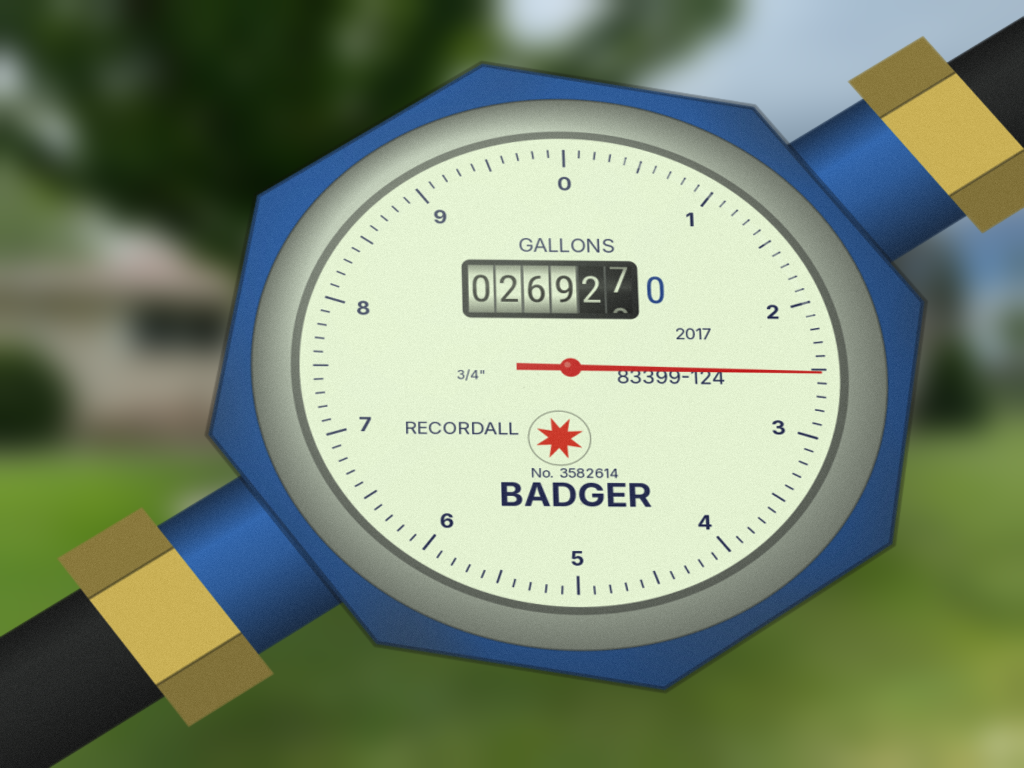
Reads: 269272.5; gal
